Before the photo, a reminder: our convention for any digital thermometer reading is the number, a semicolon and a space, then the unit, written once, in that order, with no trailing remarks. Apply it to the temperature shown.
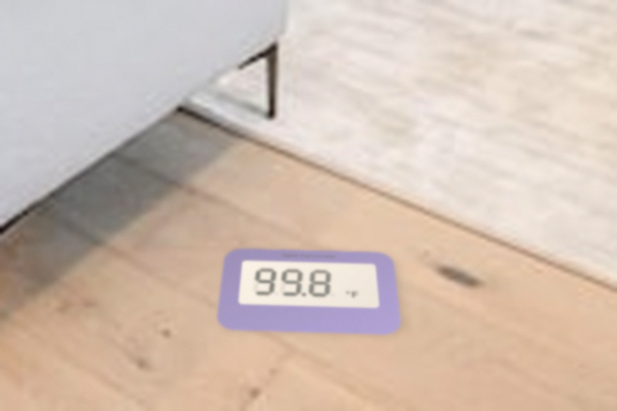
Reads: 99.8; °F
